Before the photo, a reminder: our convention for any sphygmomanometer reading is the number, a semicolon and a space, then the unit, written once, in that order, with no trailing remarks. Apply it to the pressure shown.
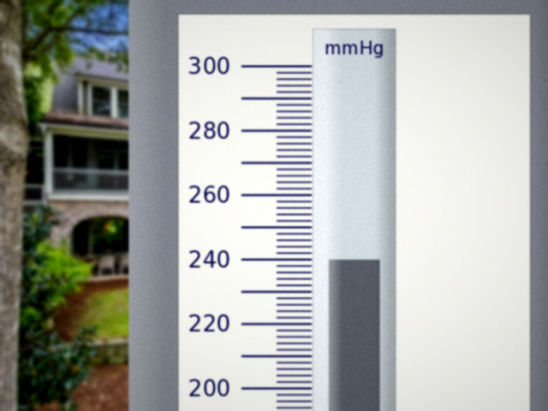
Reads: 240; mmHg
